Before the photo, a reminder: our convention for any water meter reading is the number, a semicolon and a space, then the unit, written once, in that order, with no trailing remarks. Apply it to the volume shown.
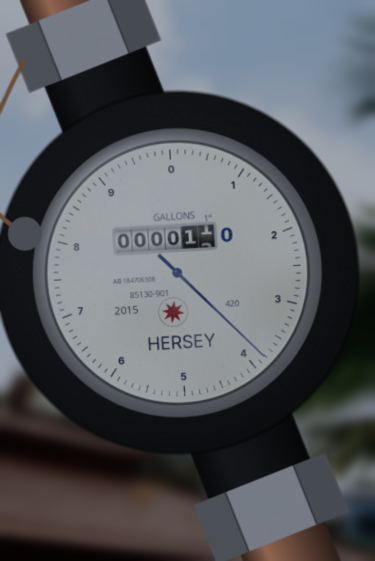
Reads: 113.8; gal
